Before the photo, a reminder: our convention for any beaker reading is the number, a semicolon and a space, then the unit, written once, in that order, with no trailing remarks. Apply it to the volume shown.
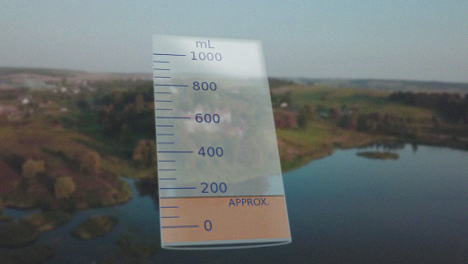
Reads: 150; mL
